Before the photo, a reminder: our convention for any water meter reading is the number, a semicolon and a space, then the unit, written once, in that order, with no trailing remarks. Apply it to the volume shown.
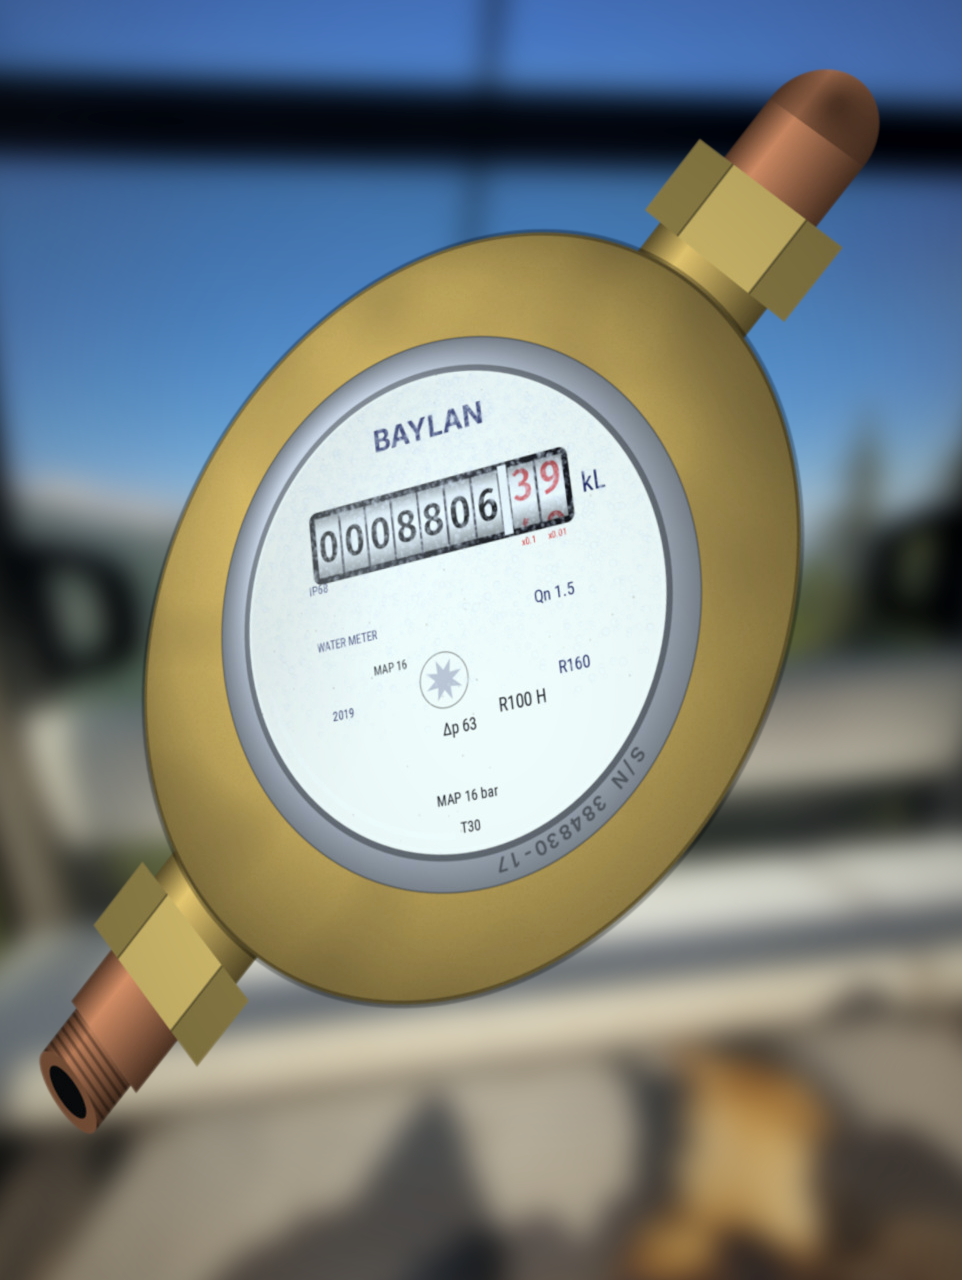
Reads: 8806.39; kL
